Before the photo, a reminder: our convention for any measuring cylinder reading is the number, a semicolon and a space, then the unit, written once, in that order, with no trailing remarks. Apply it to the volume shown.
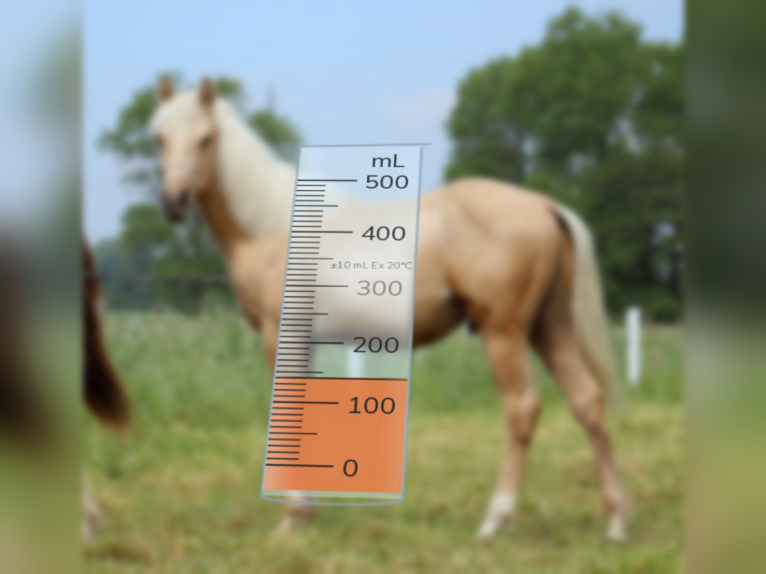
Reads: 140; mL
